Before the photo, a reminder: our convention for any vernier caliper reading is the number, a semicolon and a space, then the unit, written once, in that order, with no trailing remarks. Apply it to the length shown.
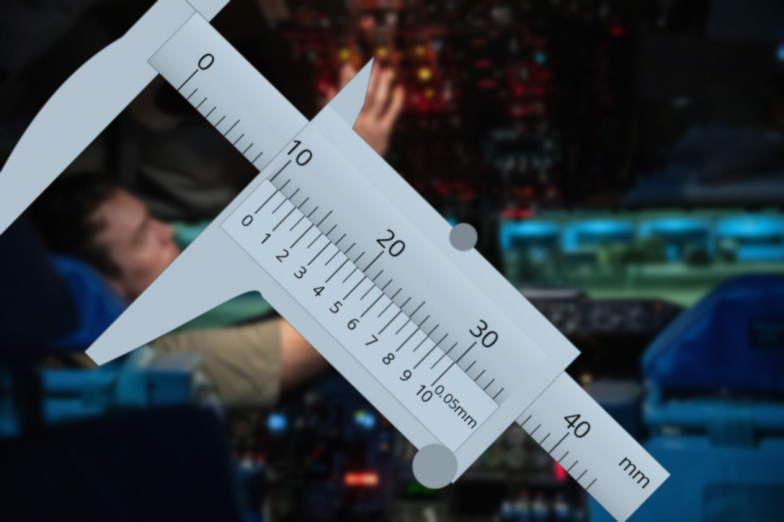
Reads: 10.9; mm
